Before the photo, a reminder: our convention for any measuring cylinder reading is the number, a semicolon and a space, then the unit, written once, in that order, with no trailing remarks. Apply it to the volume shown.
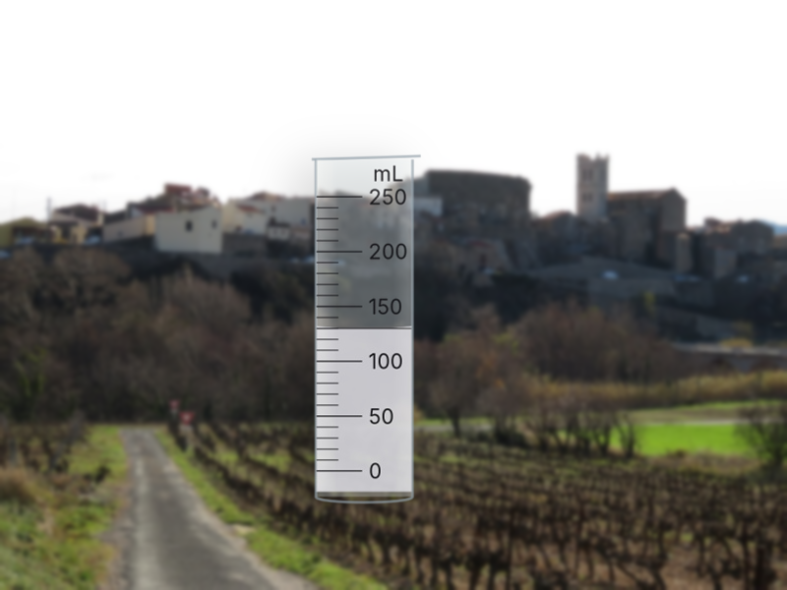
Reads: 130; mL
